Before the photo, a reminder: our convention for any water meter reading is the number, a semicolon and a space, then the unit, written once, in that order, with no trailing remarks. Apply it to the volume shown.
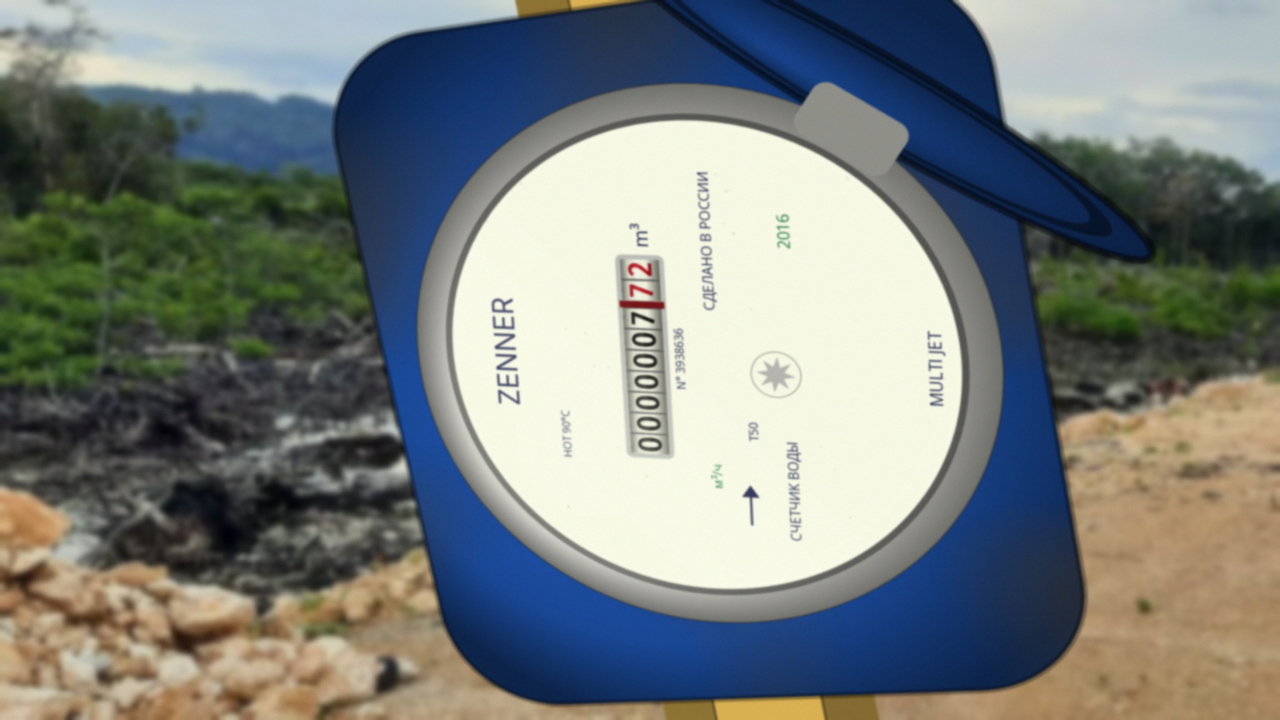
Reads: 7.72; m³
